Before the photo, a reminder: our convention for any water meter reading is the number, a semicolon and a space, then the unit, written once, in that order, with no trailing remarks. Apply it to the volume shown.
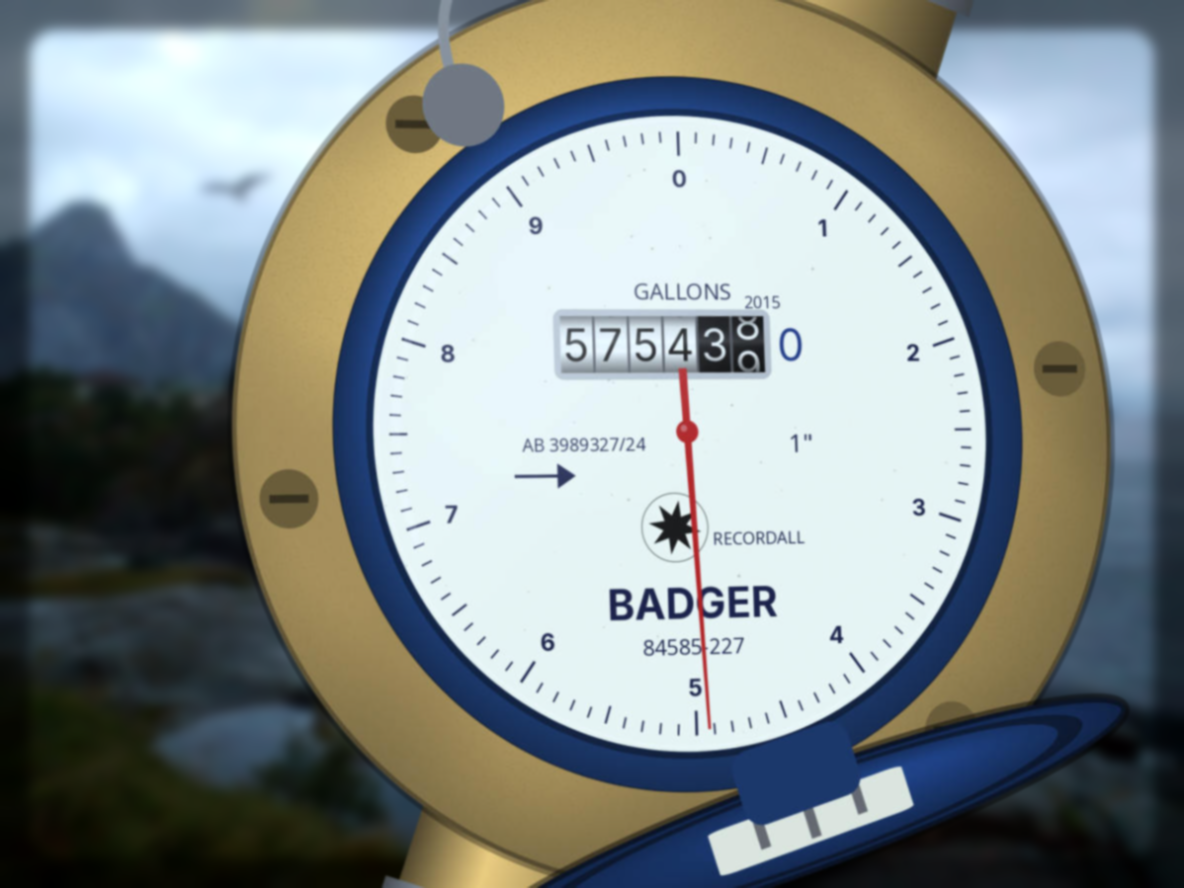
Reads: 5754384.9; gal
